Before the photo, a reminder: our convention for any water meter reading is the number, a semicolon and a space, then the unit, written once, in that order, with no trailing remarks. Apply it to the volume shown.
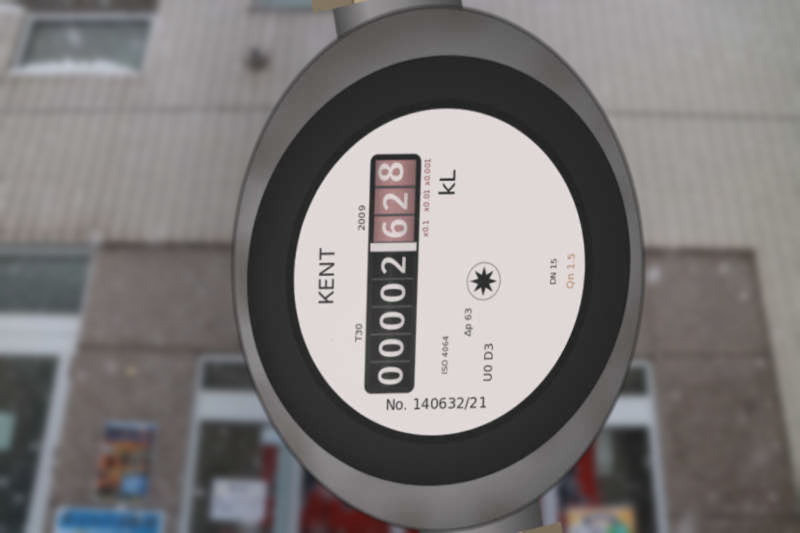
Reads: 2.628; kL
